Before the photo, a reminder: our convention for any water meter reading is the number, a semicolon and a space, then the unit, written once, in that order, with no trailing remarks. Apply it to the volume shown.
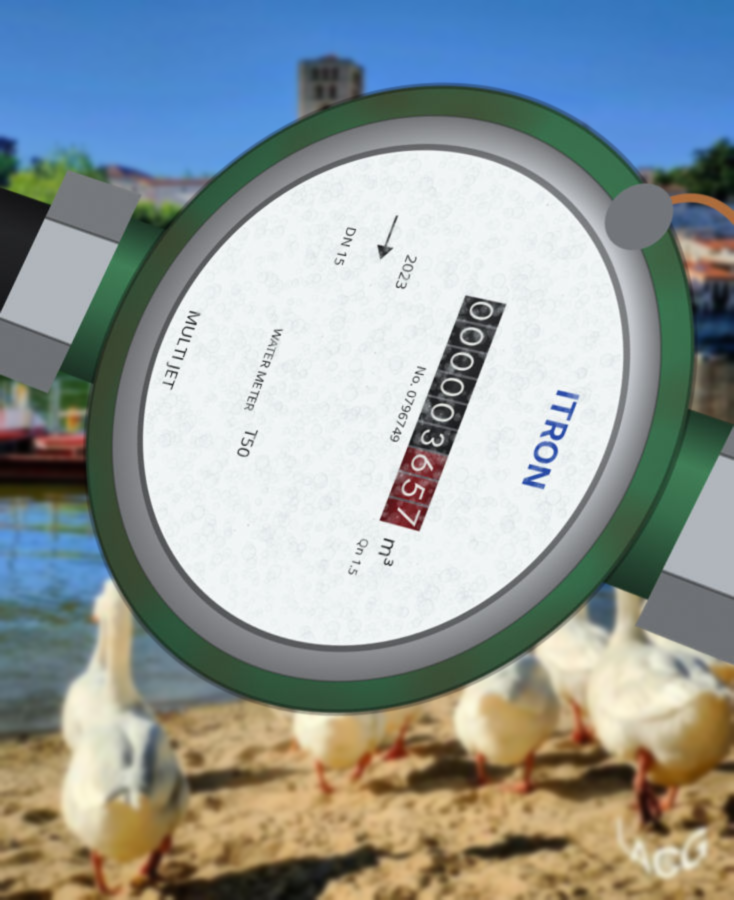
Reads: 3.657; m³
